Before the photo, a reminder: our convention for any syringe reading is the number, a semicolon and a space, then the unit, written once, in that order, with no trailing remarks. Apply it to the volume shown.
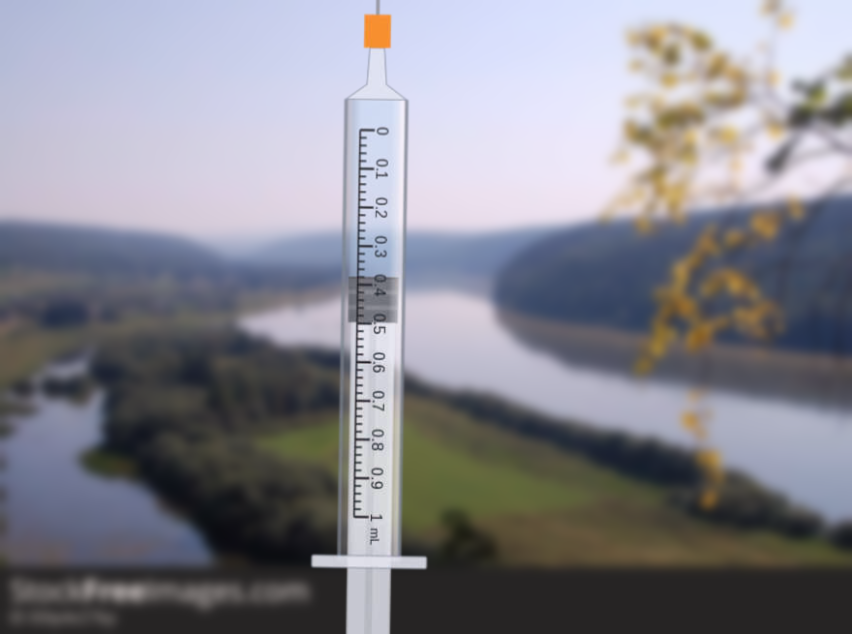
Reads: 0.38; mL
